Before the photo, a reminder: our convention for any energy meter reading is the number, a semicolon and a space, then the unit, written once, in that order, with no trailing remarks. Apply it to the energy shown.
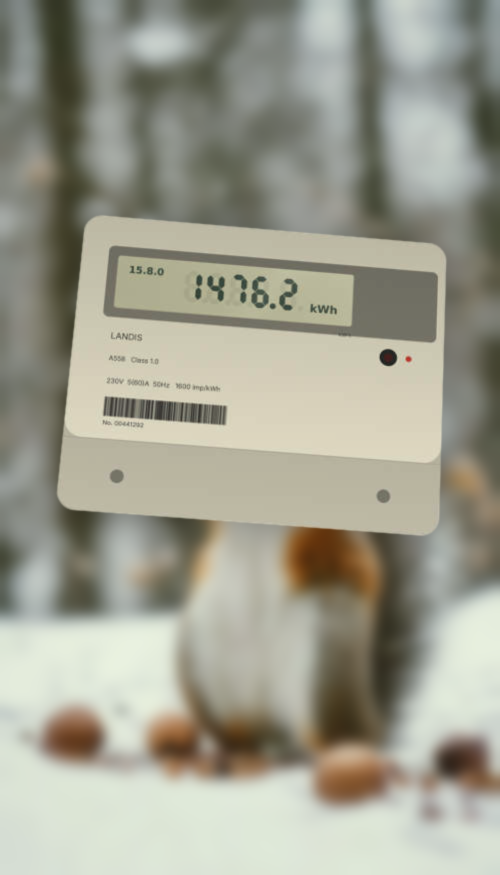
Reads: 1476.2; kWh
